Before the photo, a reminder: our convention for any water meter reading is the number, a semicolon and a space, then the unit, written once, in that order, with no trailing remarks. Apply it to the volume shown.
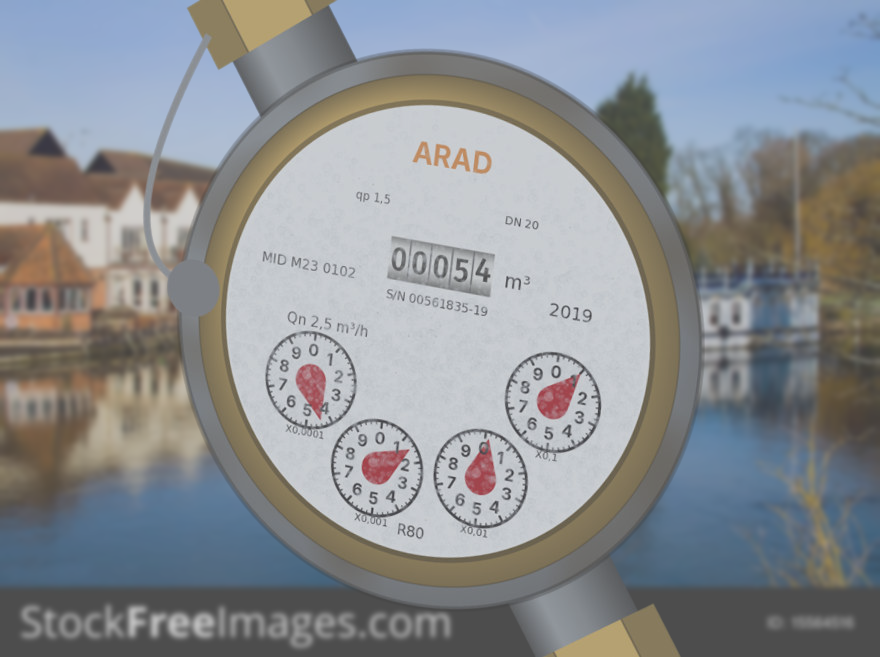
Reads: 54.1014; m³
